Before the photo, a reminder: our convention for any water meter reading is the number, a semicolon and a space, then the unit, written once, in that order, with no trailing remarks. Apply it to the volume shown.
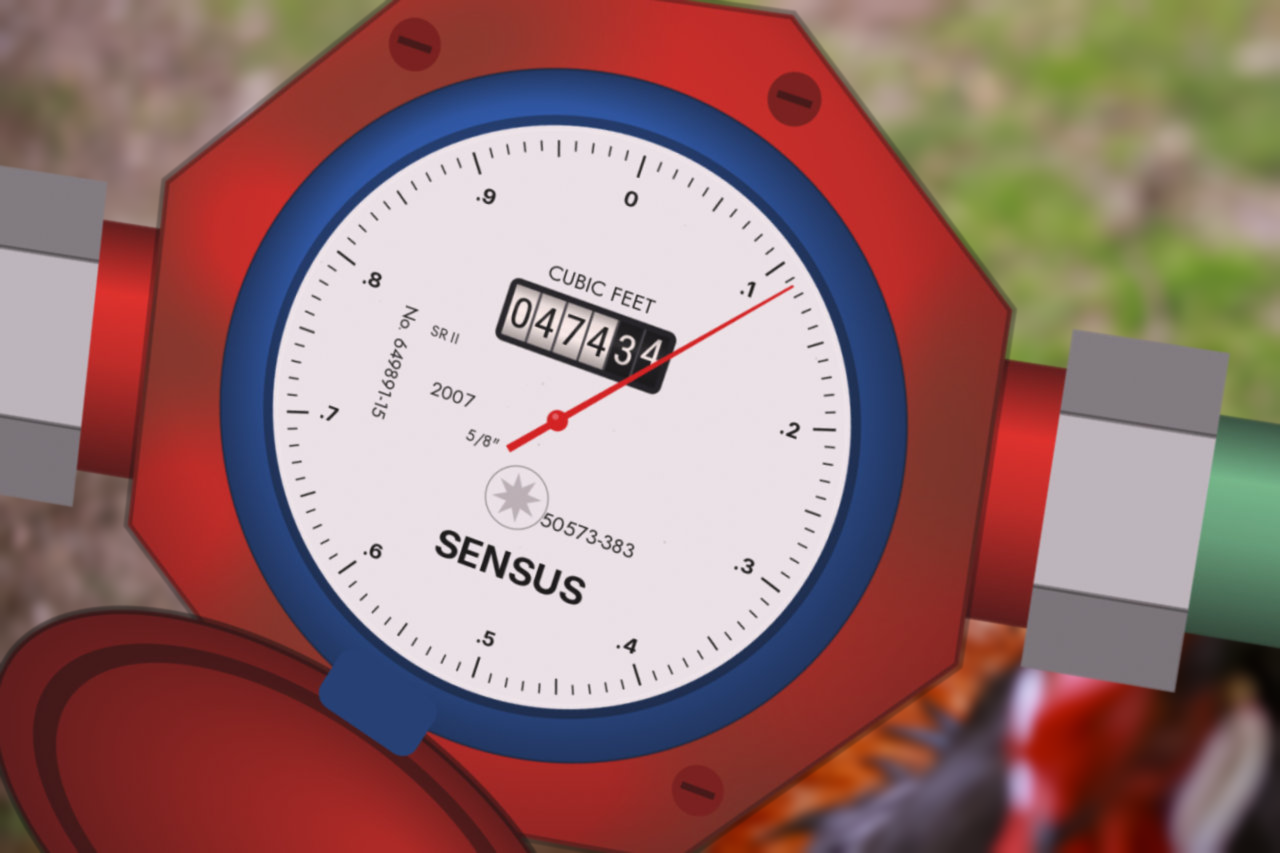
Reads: 47434.11; ft³
